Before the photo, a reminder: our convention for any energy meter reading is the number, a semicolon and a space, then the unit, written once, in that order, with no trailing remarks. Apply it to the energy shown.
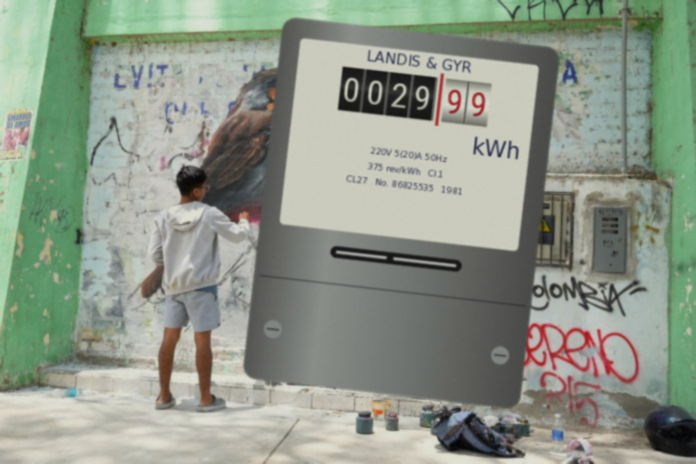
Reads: 29.99; kWh
